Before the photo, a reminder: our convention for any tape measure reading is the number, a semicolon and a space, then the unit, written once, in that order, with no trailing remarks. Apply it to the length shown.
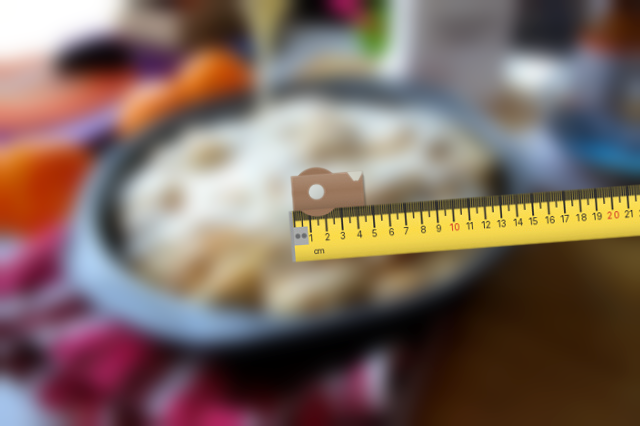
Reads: 4.5; cm
